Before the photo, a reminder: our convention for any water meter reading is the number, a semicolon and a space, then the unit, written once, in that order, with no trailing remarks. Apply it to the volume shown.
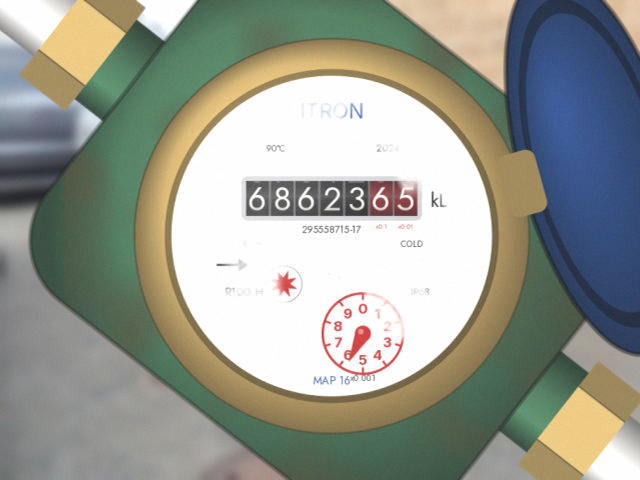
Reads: 68623.655; kL
